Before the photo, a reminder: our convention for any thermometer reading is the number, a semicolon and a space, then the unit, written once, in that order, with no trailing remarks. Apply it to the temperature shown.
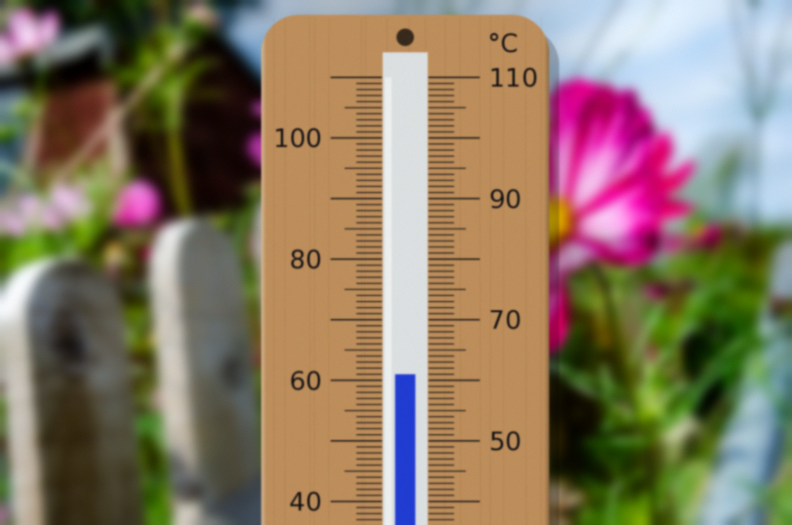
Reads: 61; °C
